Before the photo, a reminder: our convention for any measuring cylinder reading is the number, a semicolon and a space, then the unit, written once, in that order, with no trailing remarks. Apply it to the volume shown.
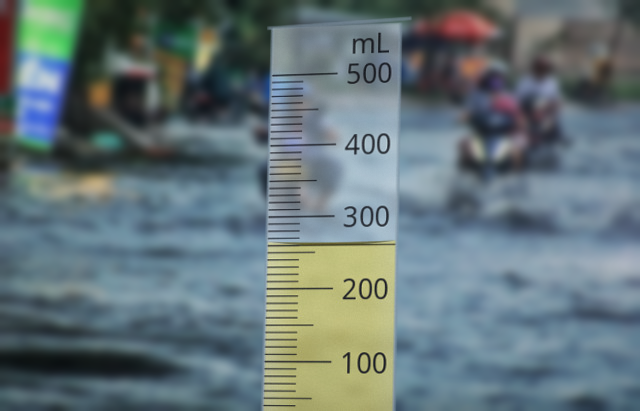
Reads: 260; mL
